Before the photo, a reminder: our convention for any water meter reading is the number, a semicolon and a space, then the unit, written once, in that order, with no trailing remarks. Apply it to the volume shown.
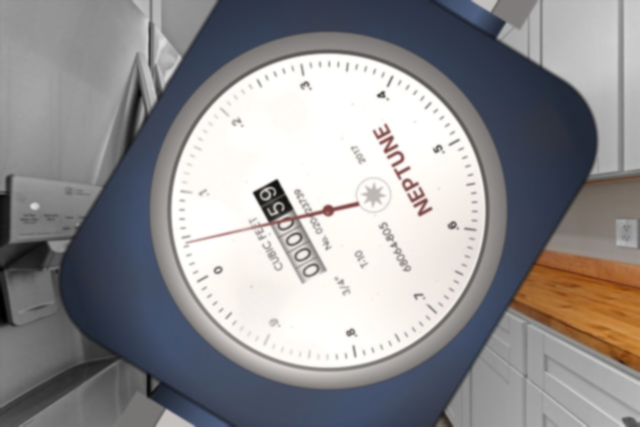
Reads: 59.04; ft³
